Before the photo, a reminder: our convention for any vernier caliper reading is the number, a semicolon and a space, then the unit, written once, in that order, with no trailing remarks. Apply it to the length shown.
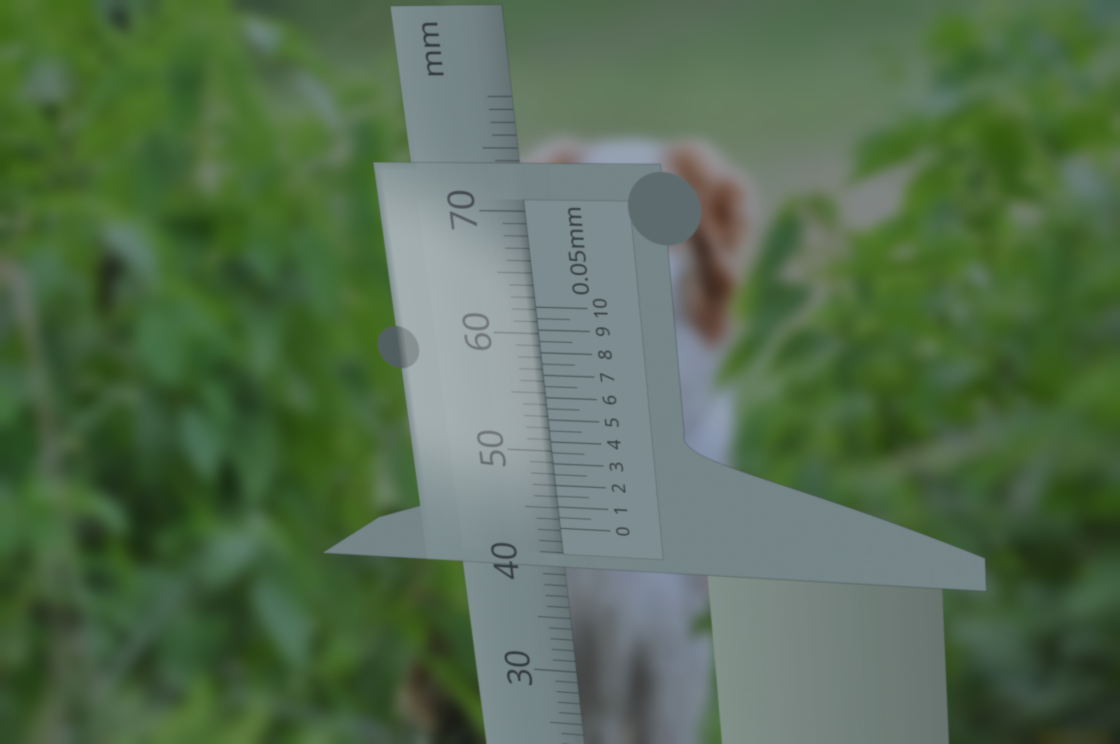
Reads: 43.2; mm
